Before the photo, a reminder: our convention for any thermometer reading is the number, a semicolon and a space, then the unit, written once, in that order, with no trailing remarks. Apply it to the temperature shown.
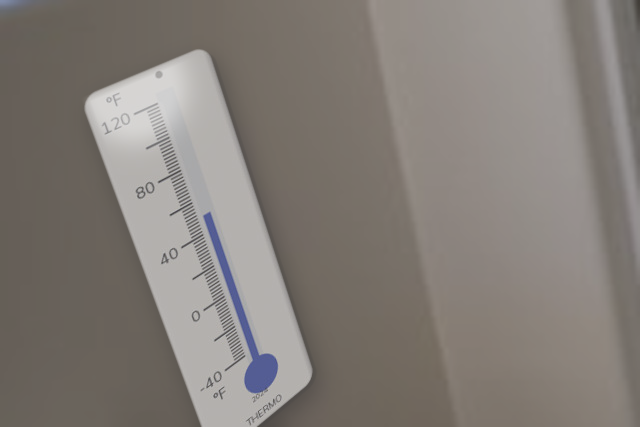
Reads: 50; °F
